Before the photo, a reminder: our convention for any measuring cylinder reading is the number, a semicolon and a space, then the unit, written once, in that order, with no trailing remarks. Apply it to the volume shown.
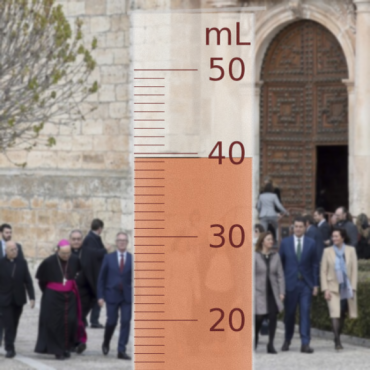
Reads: 39.5; mL
